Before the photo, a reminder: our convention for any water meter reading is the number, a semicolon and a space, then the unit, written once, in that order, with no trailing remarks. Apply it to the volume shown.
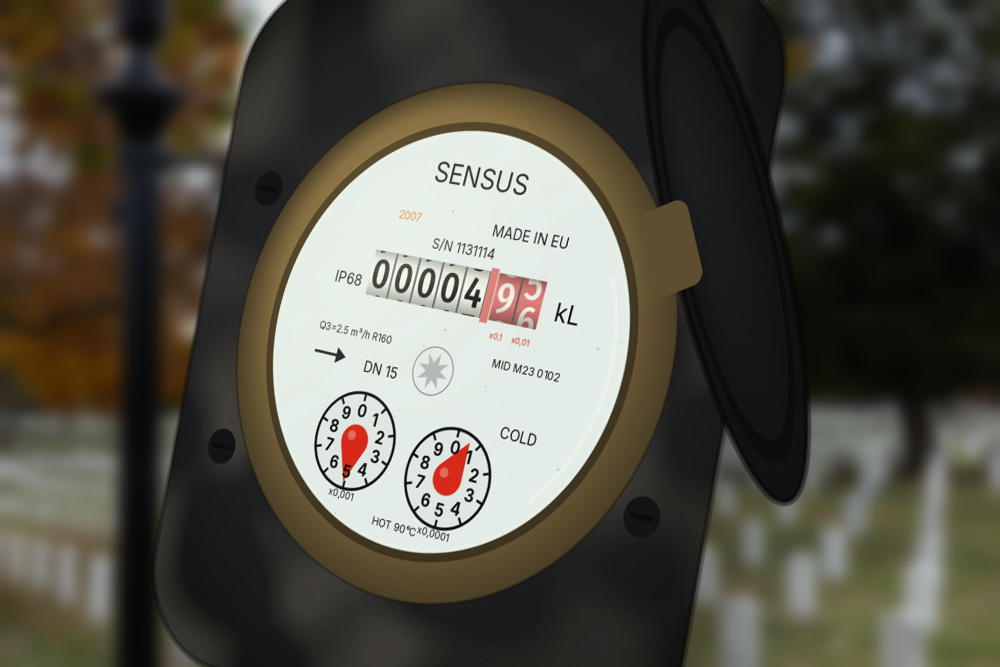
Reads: 4.9550; kL
